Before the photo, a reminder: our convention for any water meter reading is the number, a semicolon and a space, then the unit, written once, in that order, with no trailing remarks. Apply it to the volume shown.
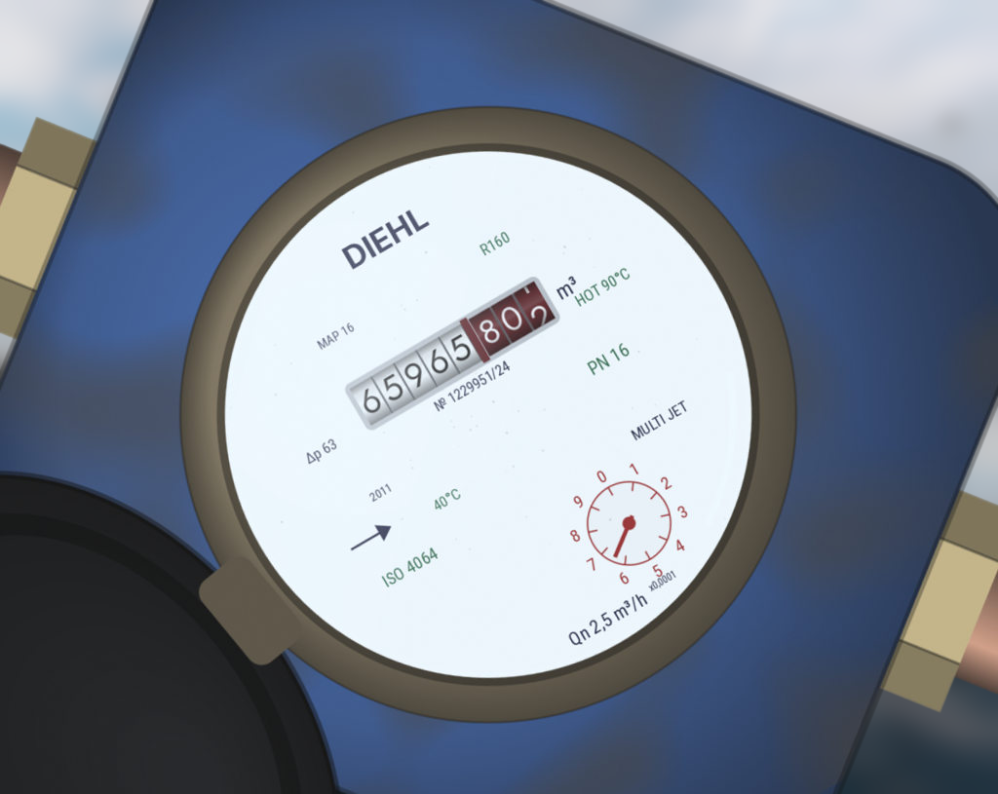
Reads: 65965.8016; m³
